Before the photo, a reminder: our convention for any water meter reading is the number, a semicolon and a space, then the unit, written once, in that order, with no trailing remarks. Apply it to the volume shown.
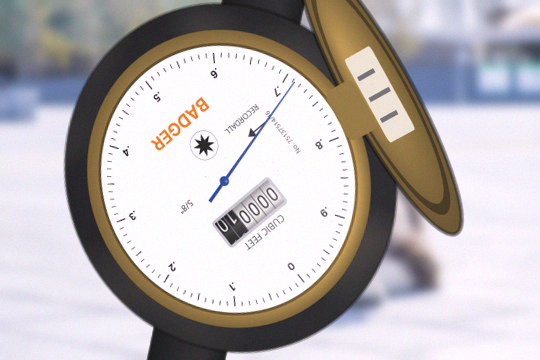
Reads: 9.71; ft³
